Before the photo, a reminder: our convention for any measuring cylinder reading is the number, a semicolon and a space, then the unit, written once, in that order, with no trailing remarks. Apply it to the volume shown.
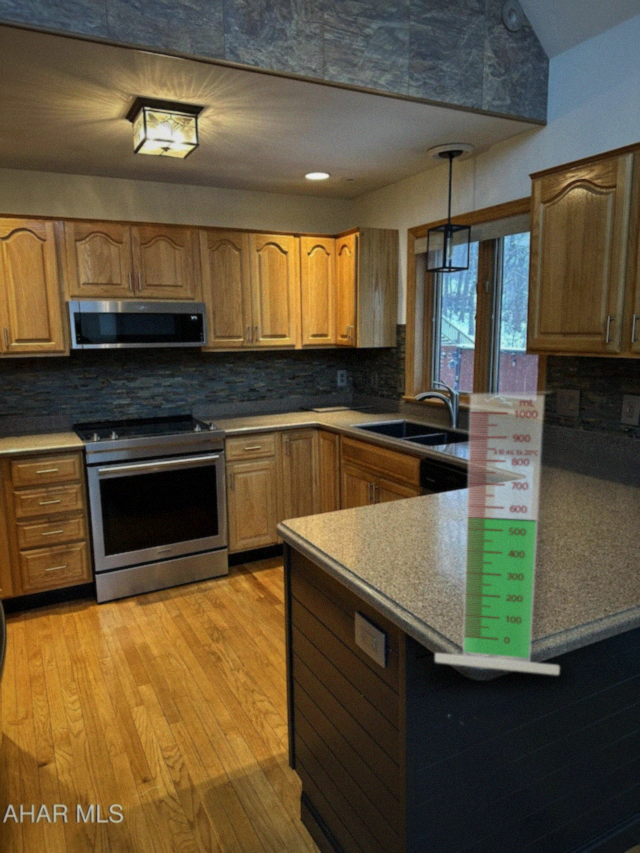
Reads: 550; mL
